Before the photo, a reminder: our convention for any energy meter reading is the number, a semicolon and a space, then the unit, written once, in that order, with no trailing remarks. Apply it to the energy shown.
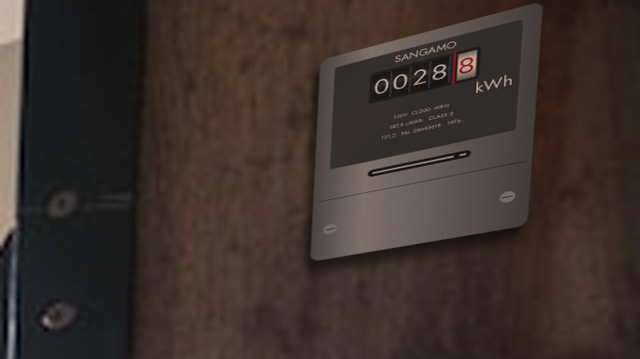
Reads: 28.8; kWh
